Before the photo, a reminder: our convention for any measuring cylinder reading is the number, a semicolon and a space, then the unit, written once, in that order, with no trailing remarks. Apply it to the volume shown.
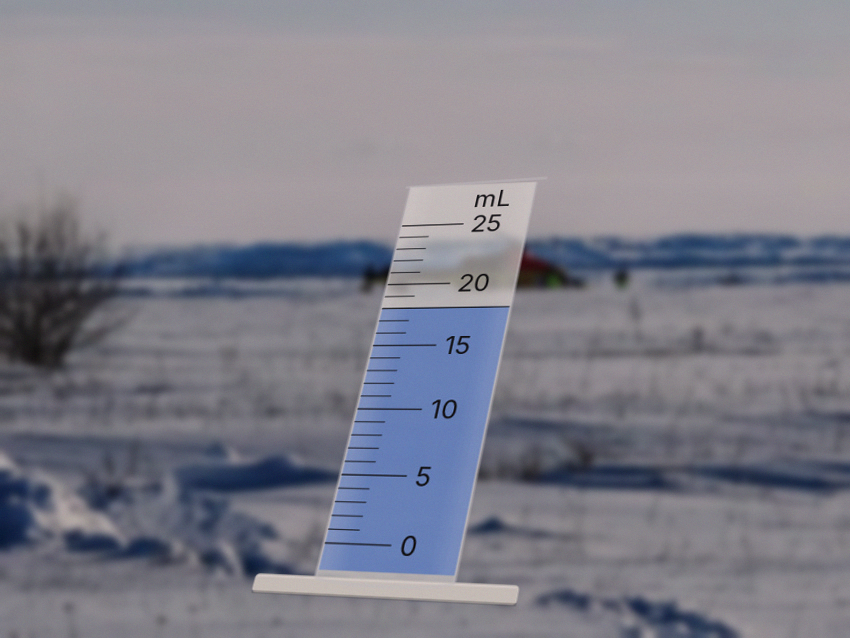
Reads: 18; mL
